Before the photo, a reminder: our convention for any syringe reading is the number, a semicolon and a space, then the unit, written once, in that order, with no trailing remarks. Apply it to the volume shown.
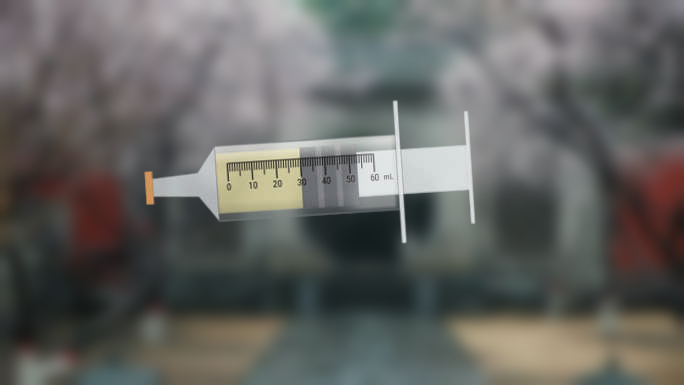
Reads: 30; mL
